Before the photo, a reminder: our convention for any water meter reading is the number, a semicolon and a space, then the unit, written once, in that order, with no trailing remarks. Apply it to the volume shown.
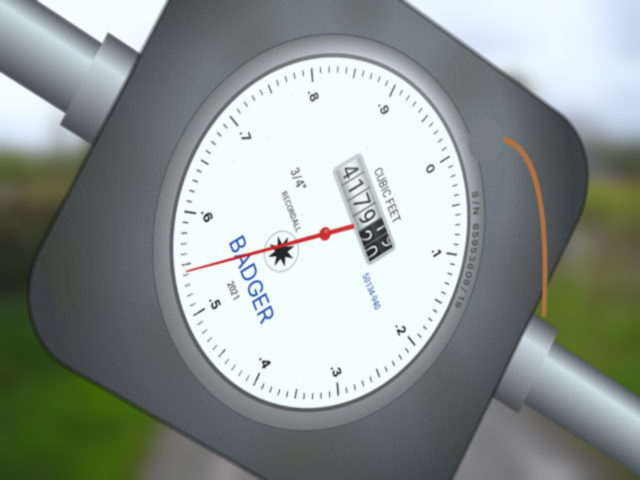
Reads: 417919.54; ft³
